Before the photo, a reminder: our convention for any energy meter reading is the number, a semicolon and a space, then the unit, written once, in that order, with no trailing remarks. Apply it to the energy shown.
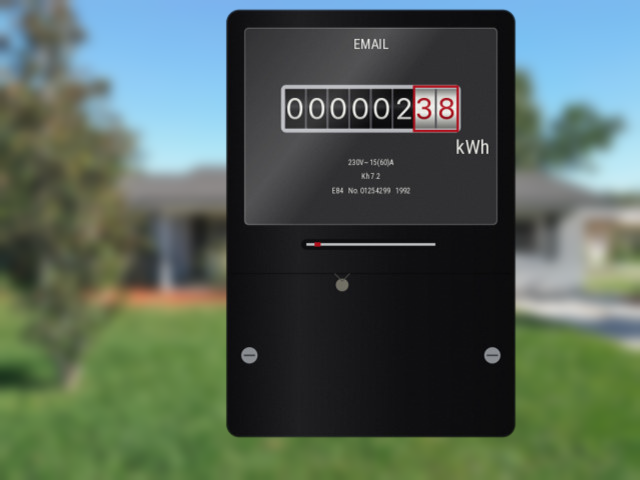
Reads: 2.38; kWh
